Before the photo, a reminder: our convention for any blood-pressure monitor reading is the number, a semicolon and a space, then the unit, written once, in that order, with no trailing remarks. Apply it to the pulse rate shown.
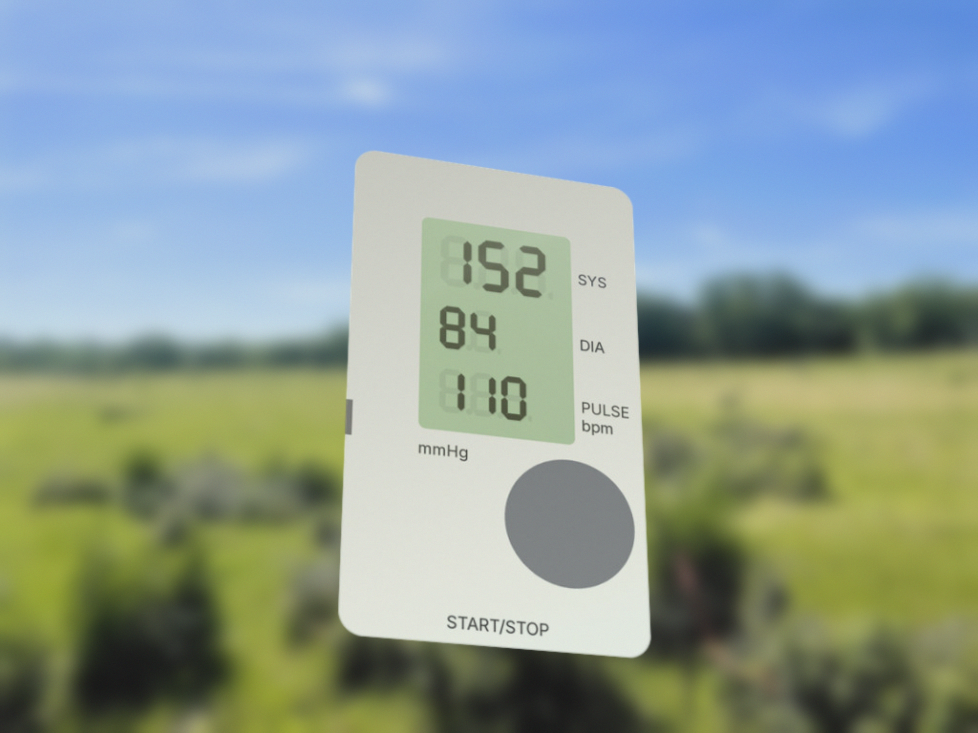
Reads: 110; bpm
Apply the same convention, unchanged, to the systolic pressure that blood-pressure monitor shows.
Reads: 152; mmHg
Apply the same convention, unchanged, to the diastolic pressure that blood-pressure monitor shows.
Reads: 84; mmHg
